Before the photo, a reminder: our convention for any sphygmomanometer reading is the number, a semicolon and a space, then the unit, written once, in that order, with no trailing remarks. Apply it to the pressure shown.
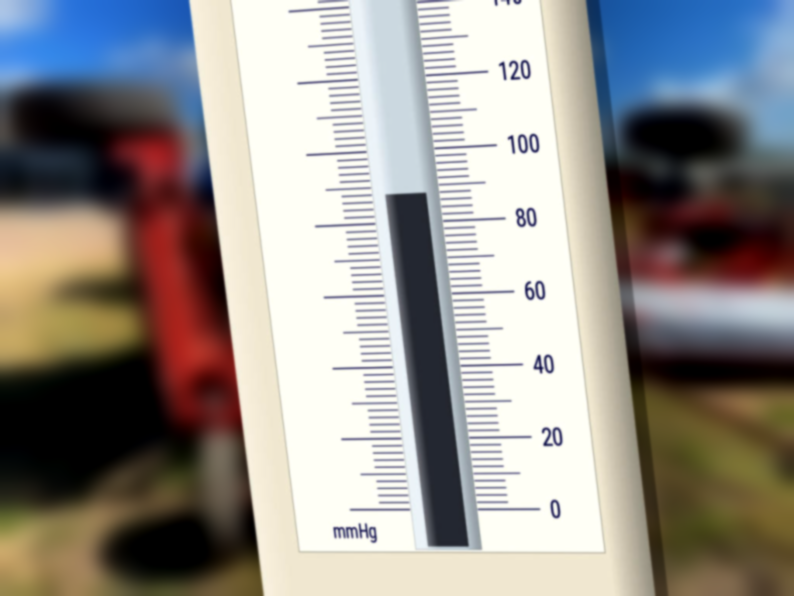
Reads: 88; mmHg
